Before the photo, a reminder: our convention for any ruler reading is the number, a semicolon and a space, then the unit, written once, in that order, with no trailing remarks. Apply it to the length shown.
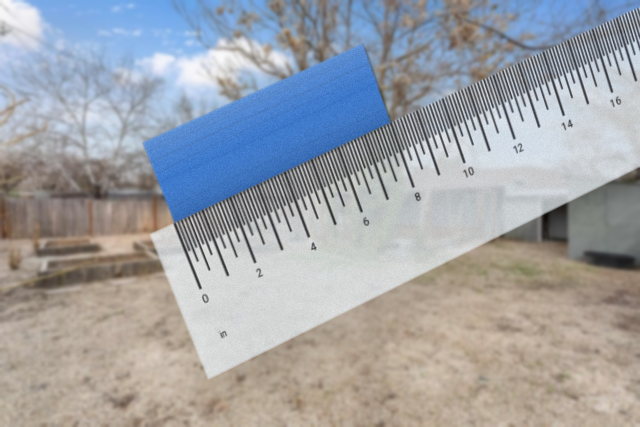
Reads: 8; in
